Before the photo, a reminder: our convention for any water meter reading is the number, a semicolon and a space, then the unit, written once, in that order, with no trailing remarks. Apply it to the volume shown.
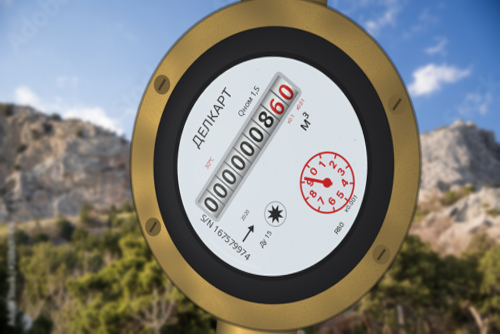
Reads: 8.599; m³
